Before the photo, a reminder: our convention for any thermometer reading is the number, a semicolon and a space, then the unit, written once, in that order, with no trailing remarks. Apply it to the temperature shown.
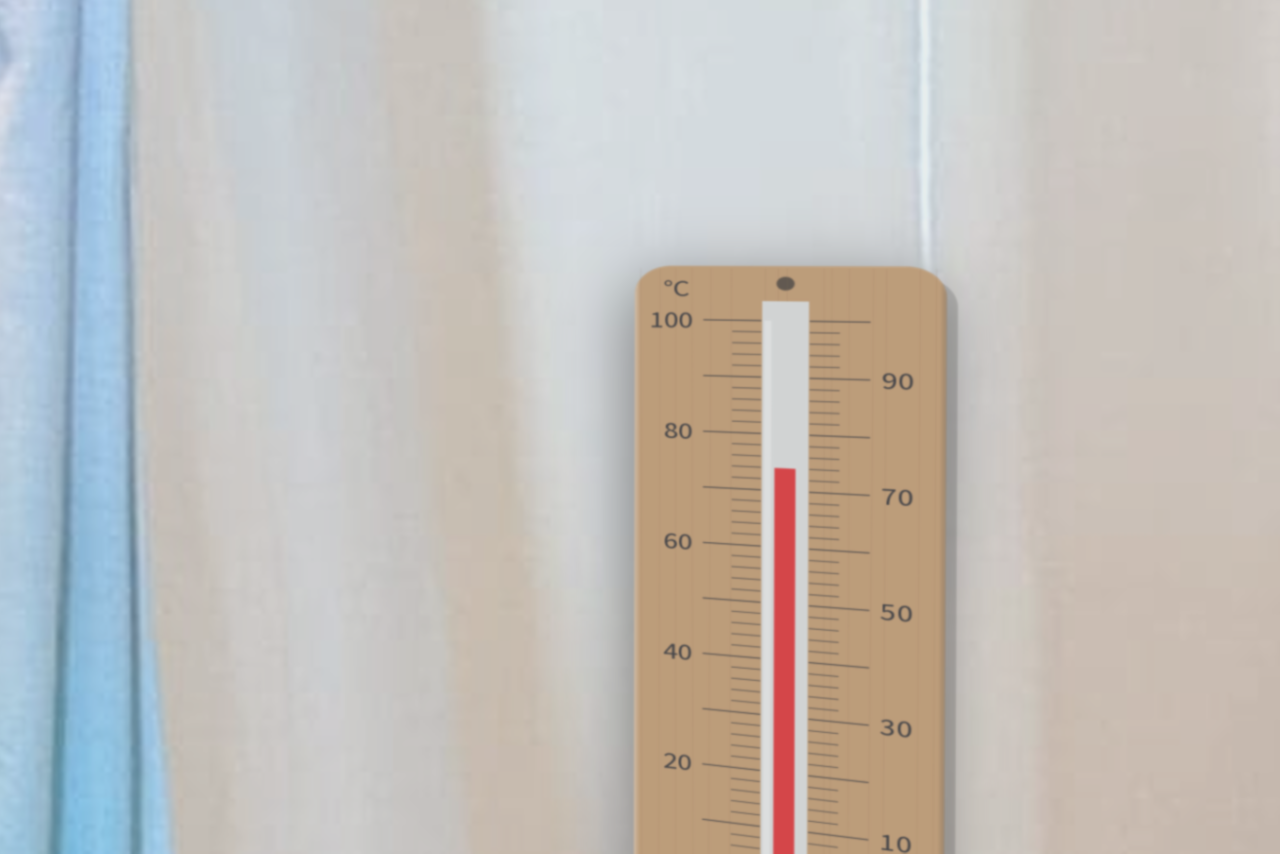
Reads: 74; °C
